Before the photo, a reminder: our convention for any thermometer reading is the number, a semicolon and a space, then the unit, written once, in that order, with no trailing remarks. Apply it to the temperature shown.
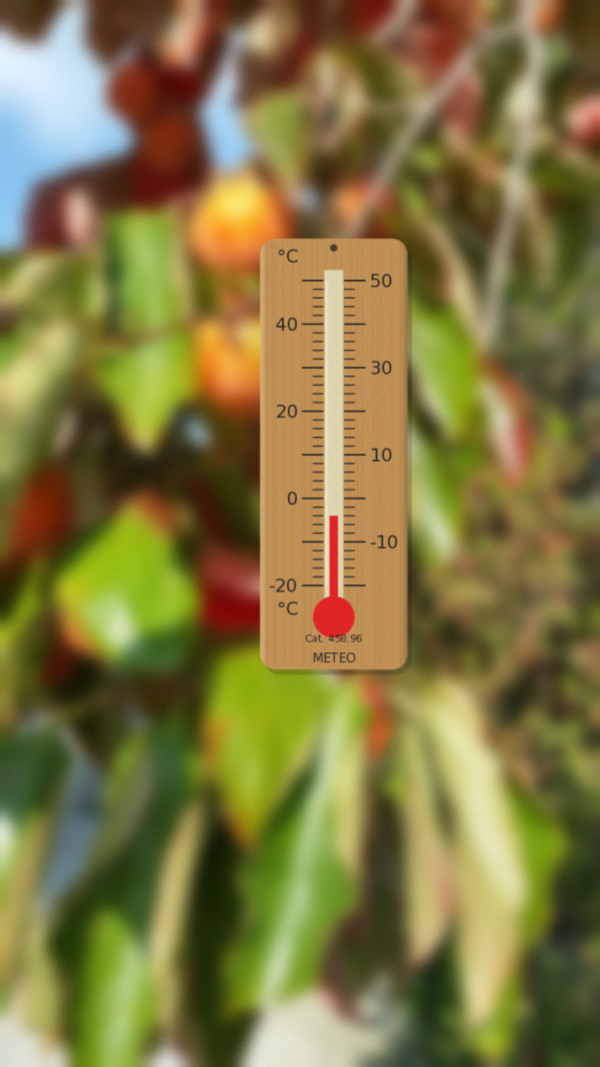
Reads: -4; °C
